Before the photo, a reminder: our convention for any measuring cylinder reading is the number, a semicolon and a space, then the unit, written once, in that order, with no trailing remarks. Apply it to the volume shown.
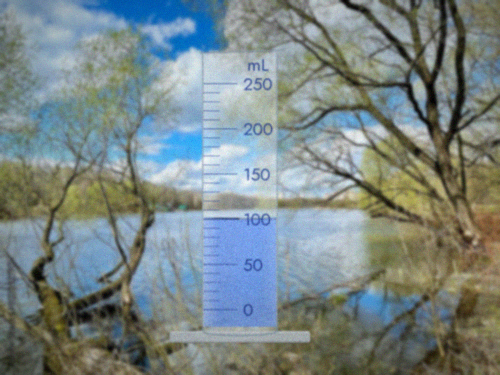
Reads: 100; mL
